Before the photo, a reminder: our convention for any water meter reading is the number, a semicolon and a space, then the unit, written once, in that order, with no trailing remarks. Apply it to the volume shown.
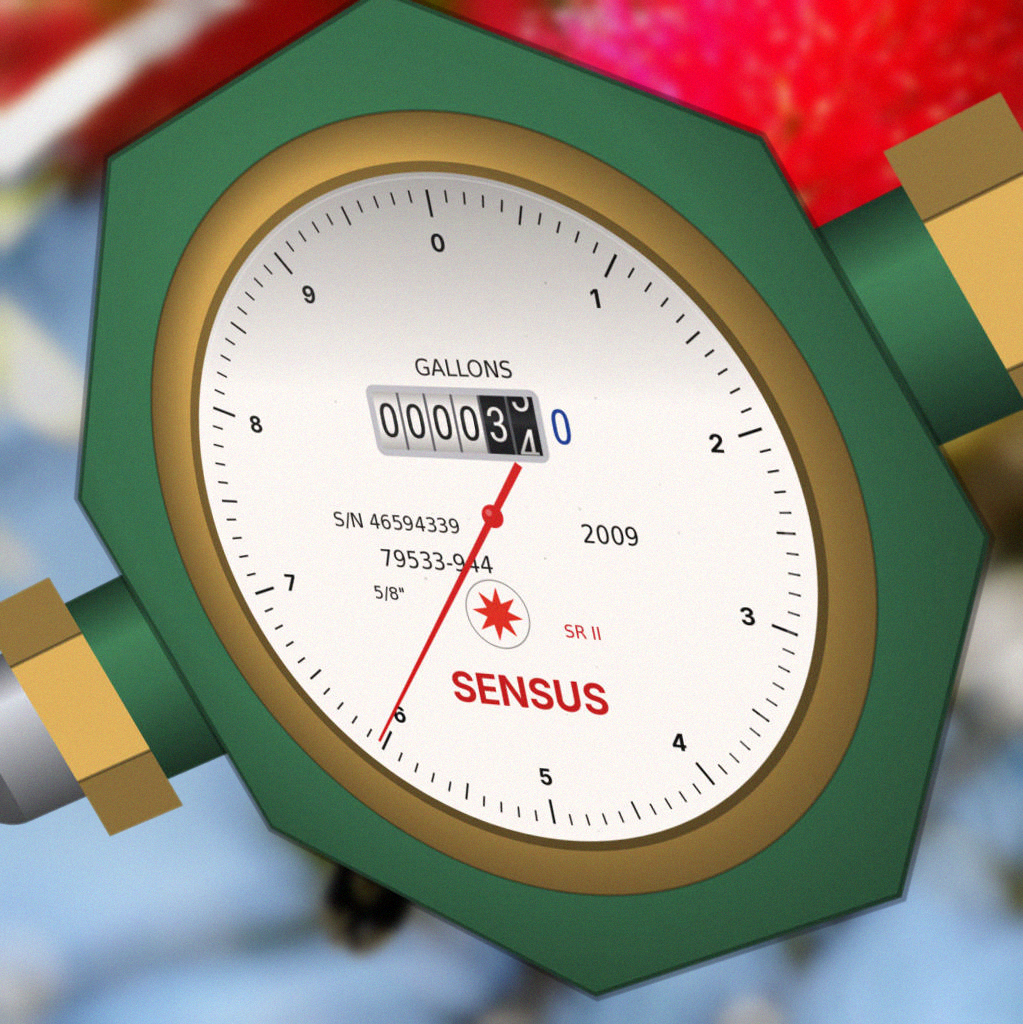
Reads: 336.0; gal
